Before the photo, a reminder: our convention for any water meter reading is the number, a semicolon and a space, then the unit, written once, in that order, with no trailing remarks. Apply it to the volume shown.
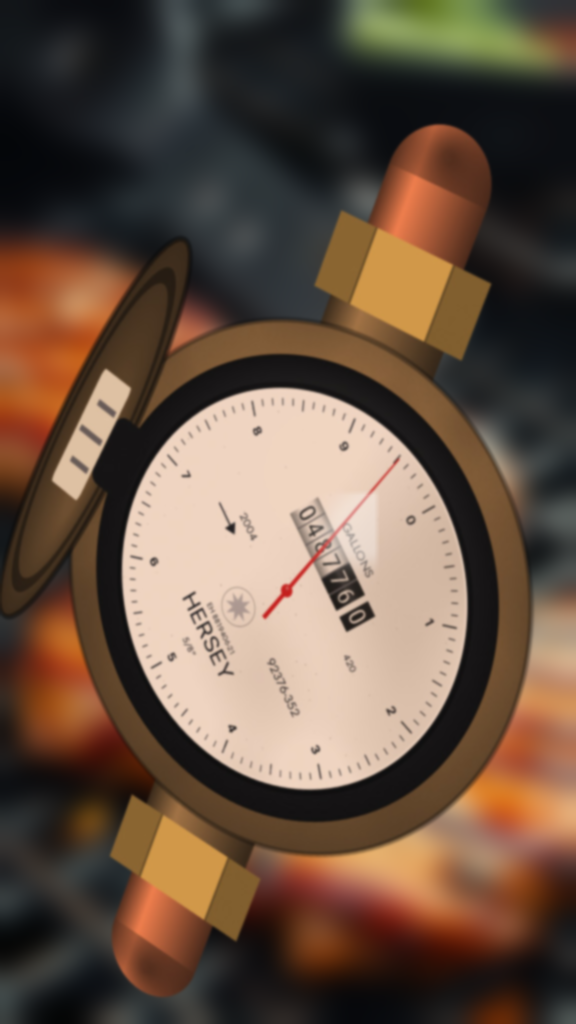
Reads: 487759.5; gal
